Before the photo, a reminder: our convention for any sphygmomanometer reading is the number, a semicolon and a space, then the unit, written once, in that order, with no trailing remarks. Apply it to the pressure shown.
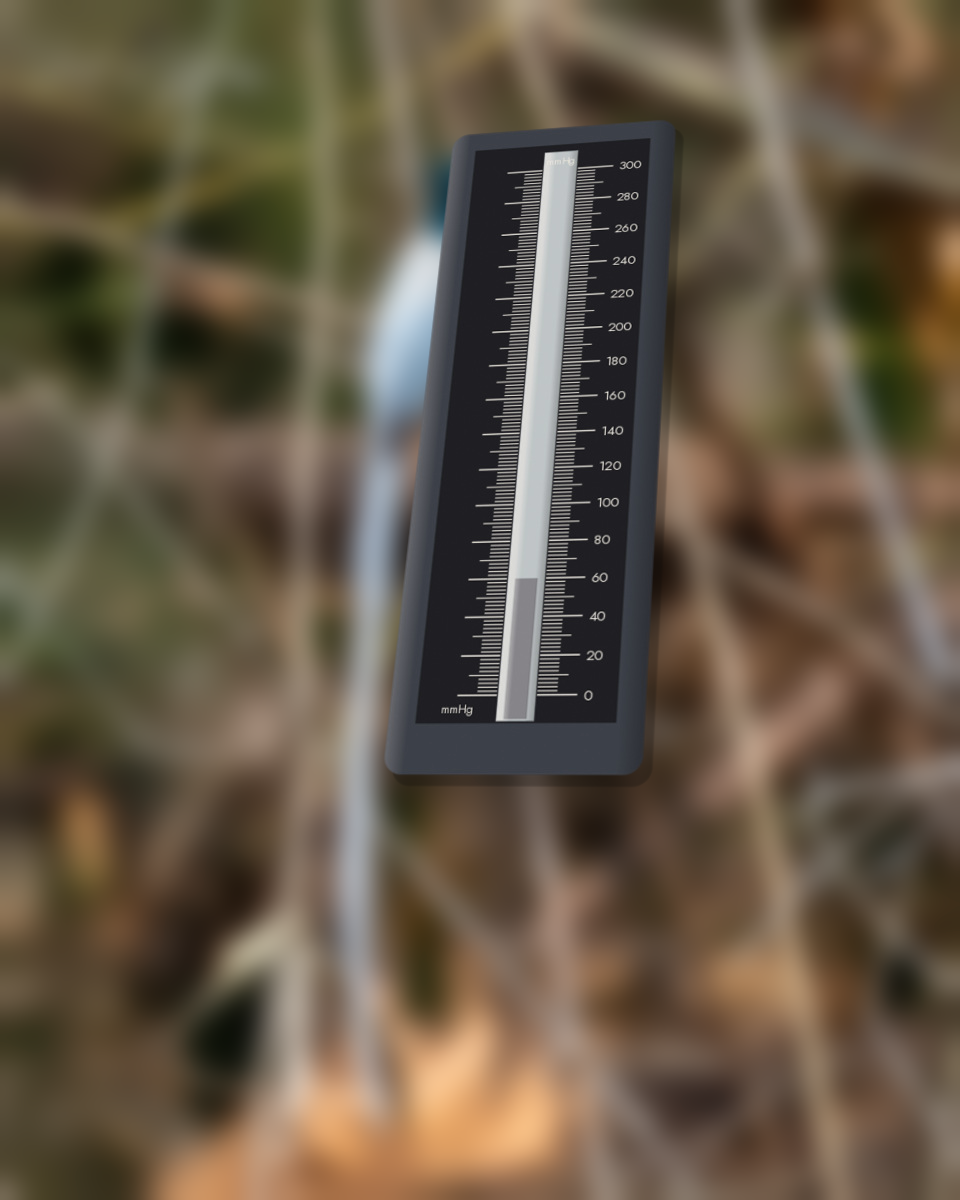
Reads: 60; mmHg
